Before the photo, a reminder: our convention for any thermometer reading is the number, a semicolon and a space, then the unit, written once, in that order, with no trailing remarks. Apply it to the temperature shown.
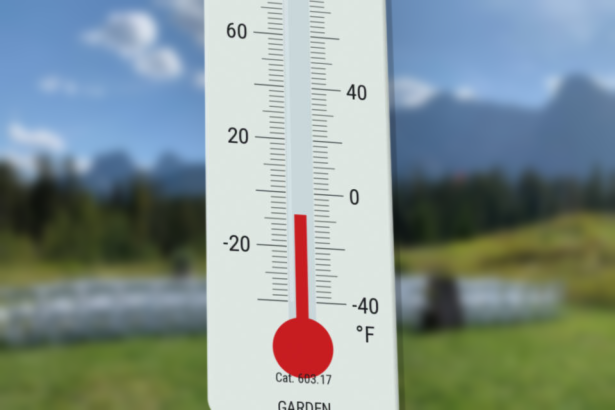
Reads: -8; °F
